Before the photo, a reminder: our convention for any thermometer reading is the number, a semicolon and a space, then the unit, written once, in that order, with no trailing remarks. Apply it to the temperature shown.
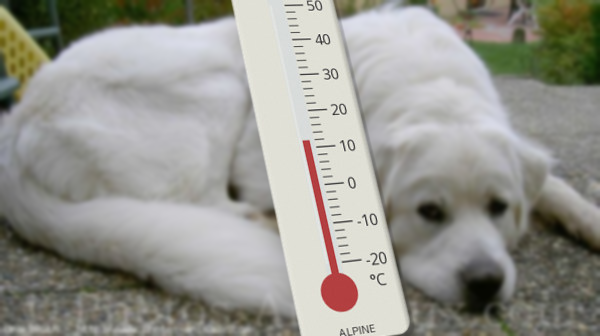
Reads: 12; °C
